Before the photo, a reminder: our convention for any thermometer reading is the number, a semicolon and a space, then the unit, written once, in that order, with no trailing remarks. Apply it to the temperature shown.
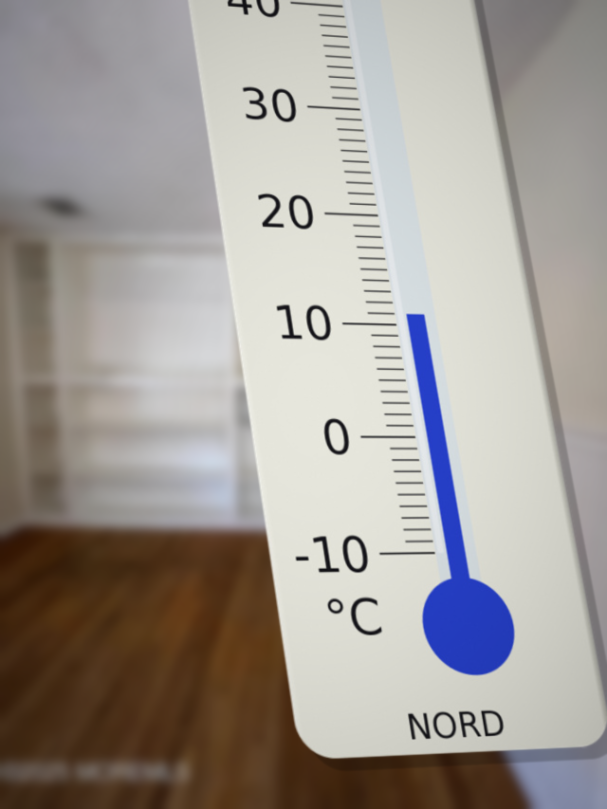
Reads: 11; °C
